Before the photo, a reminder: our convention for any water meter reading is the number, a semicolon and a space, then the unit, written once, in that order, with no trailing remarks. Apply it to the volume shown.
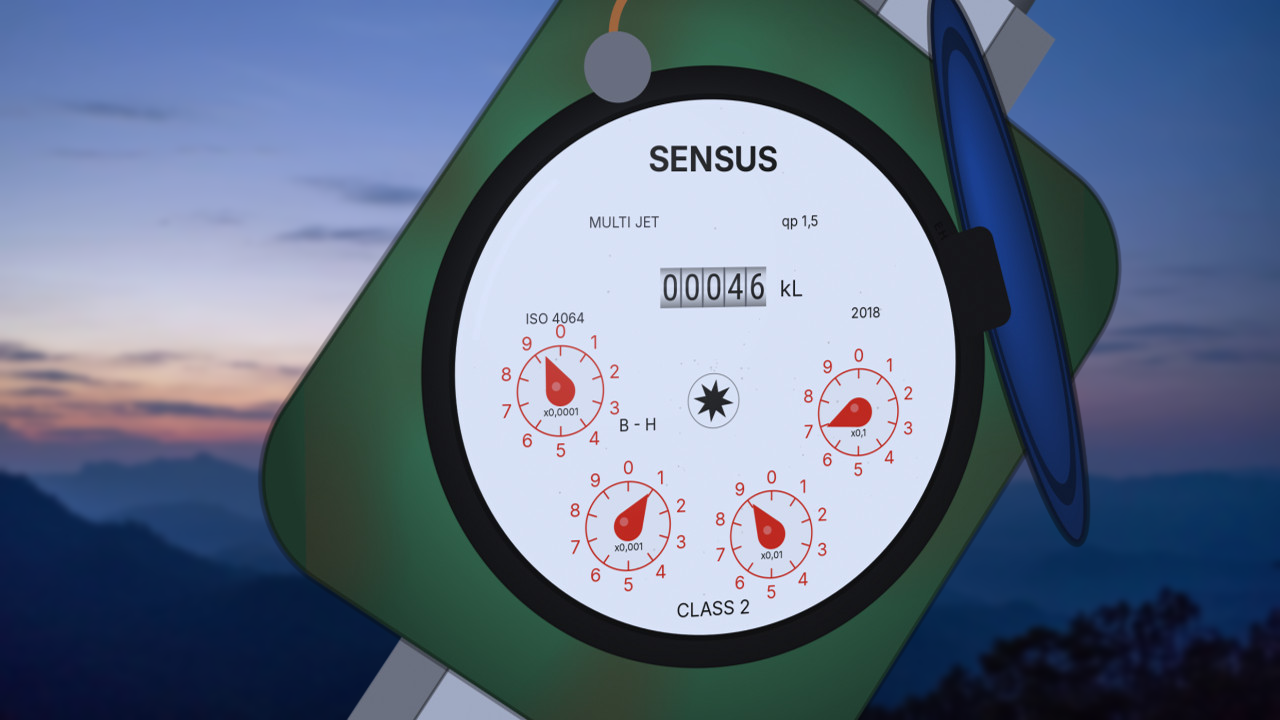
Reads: 46.6909; kL
